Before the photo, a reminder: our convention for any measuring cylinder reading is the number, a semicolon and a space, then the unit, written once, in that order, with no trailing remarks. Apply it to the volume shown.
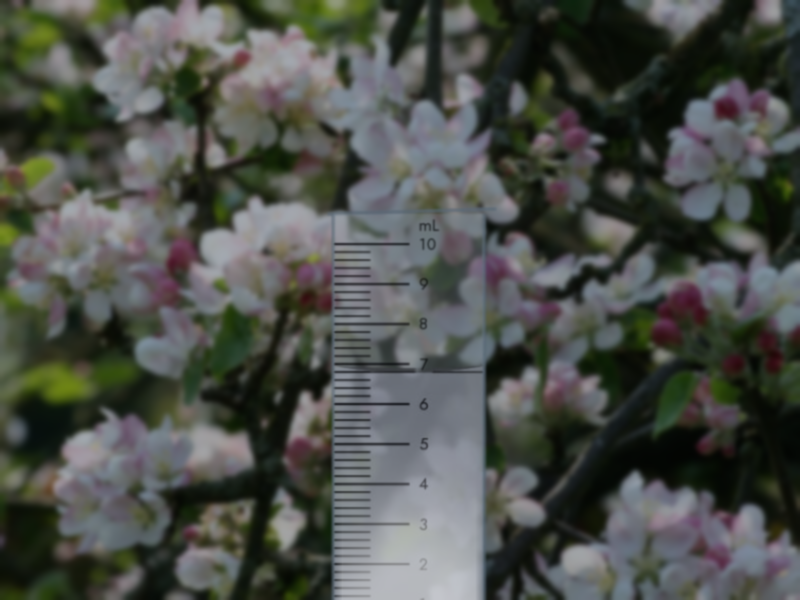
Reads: 6.8; mL
